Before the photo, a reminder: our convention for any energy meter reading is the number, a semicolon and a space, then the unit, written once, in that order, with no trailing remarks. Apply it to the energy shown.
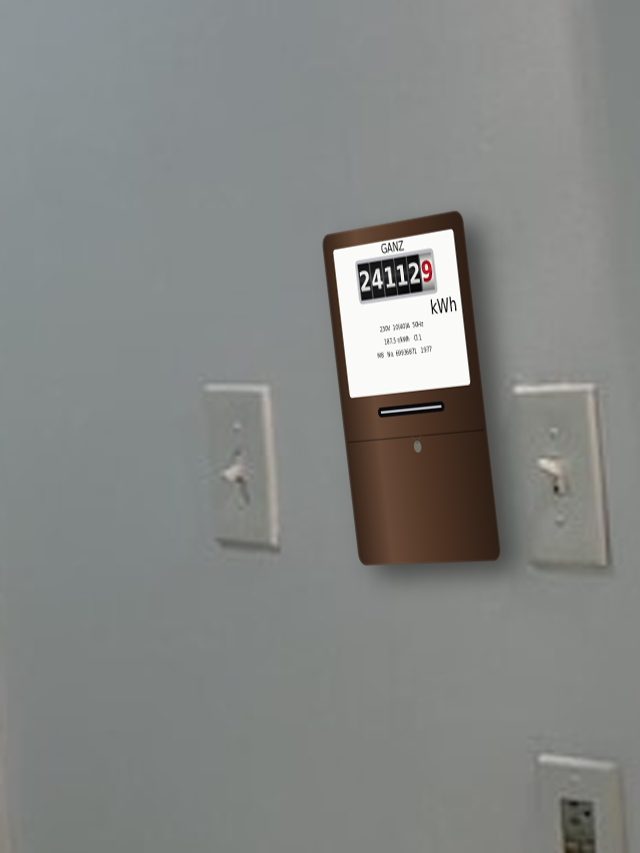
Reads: 24112.9; kWh
